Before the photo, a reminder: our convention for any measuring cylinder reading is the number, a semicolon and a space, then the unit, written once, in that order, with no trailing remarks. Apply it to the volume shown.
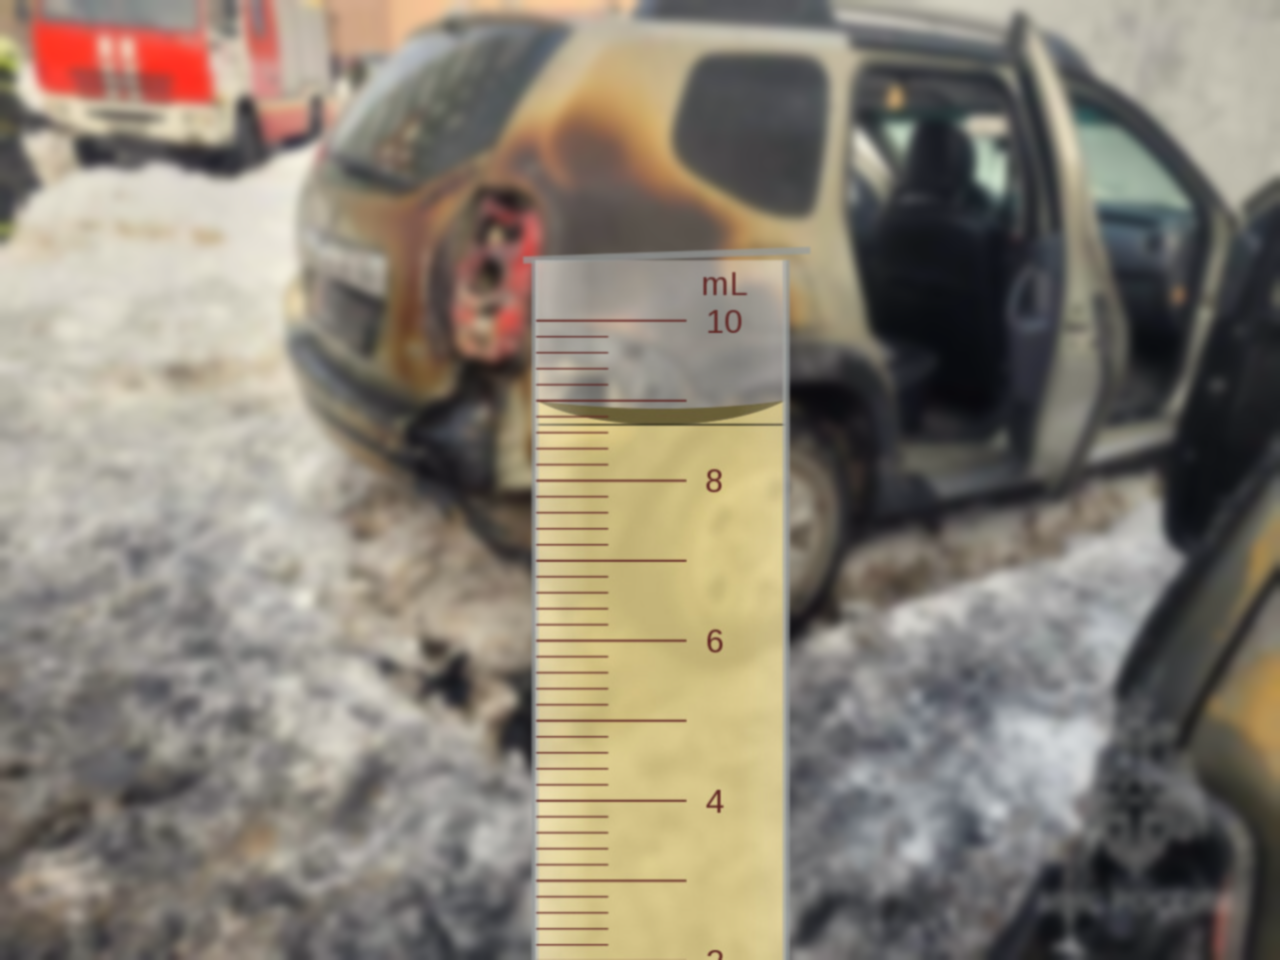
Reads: 8.7; mL
